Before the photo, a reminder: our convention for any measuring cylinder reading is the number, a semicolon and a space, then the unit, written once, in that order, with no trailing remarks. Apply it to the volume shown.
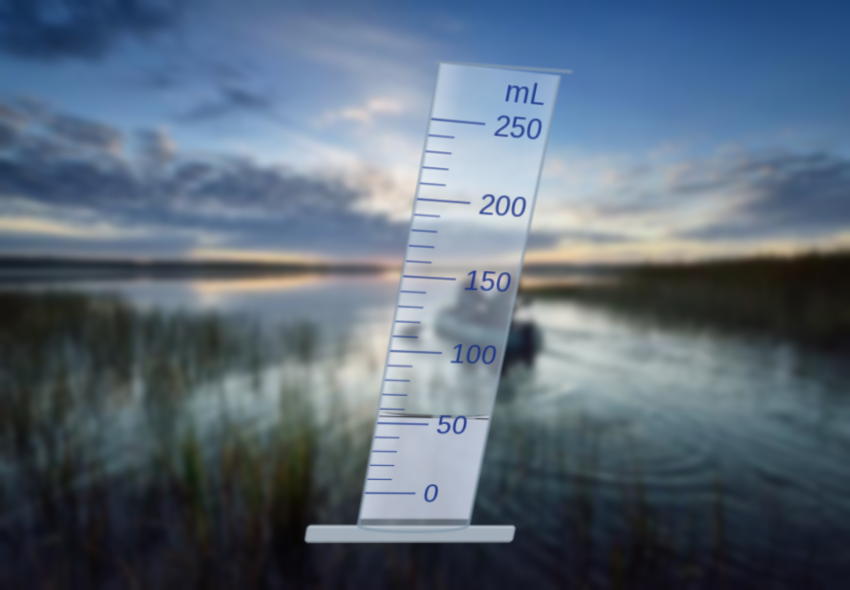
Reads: 55; mL
